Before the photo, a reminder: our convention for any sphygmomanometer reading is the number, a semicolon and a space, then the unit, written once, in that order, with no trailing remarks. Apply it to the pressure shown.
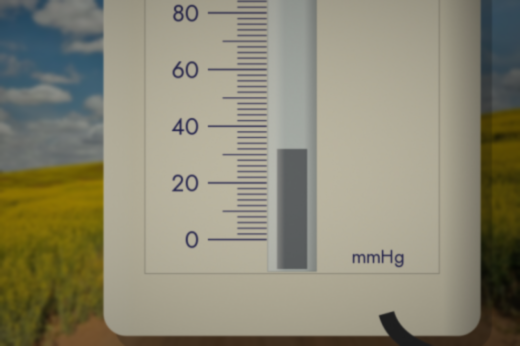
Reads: 32; mmHg
